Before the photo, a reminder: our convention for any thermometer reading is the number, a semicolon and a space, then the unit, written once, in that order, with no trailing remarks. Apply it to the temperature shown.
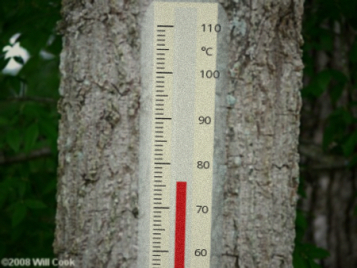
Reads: 76; °C
